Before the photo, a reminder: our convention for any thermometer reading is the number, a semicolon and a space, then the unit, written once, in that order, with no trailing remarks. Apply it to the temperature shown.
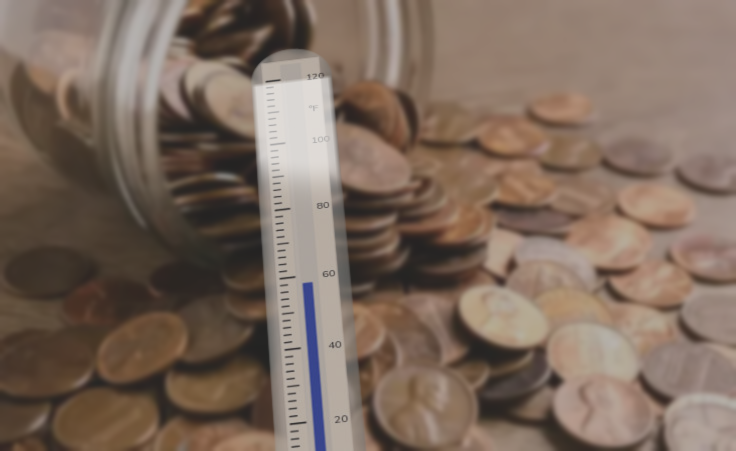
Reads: 58; °F
